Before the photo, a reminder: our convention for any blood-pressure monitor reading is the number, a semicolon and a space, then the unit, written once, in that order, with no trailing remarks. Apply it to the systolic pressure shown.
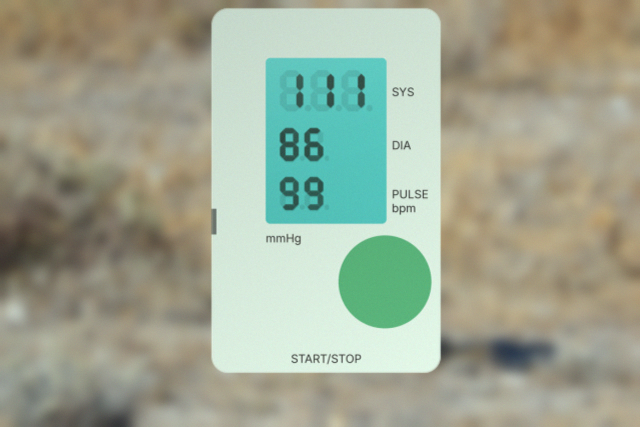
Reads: 111; mmHg
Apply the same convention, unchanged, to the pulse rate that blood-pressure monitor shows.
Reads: 99; bpm
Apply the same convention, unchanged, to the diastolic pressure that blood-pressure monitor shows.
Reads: 86; mmHg
